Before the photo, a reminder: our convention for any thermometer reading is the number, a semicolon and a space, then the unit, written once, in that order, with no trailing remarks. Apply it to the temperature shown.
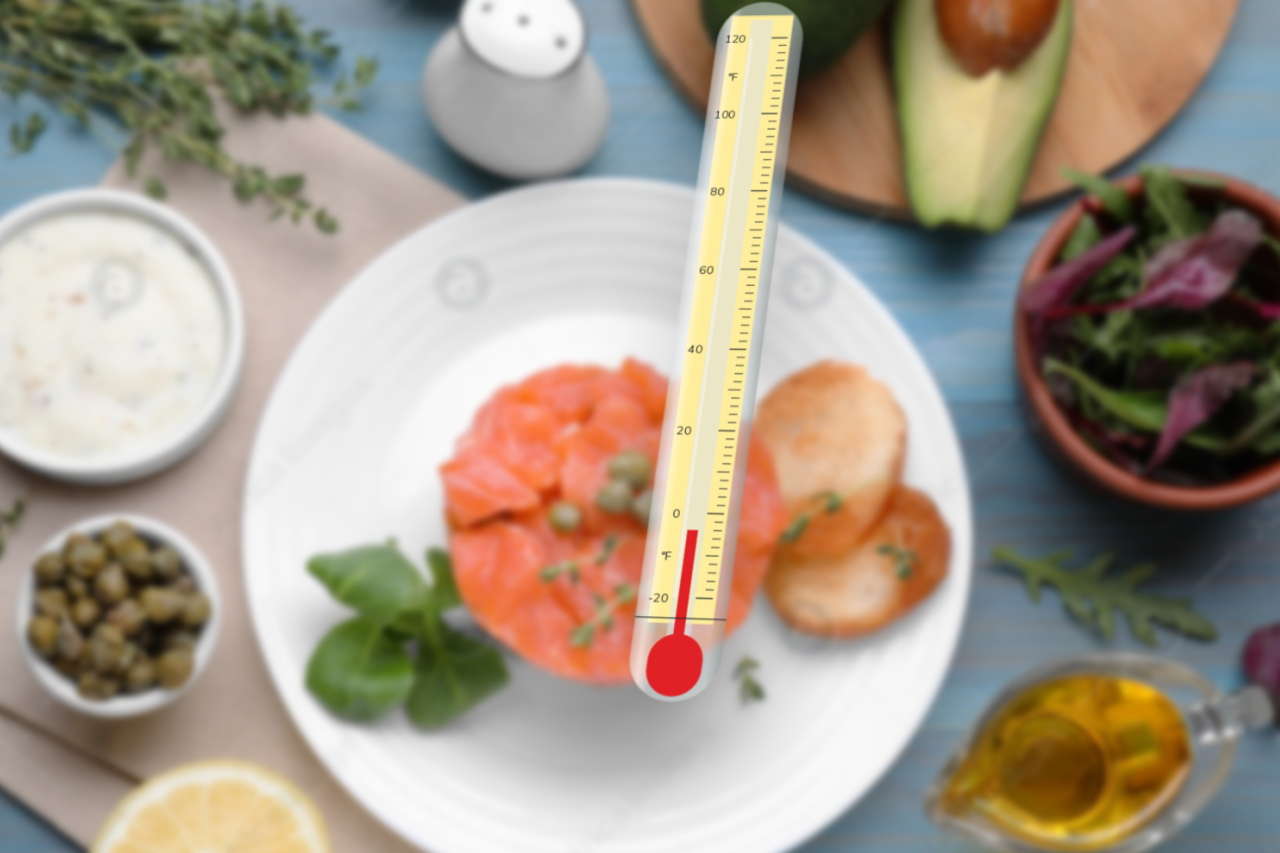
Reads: -4; °F
